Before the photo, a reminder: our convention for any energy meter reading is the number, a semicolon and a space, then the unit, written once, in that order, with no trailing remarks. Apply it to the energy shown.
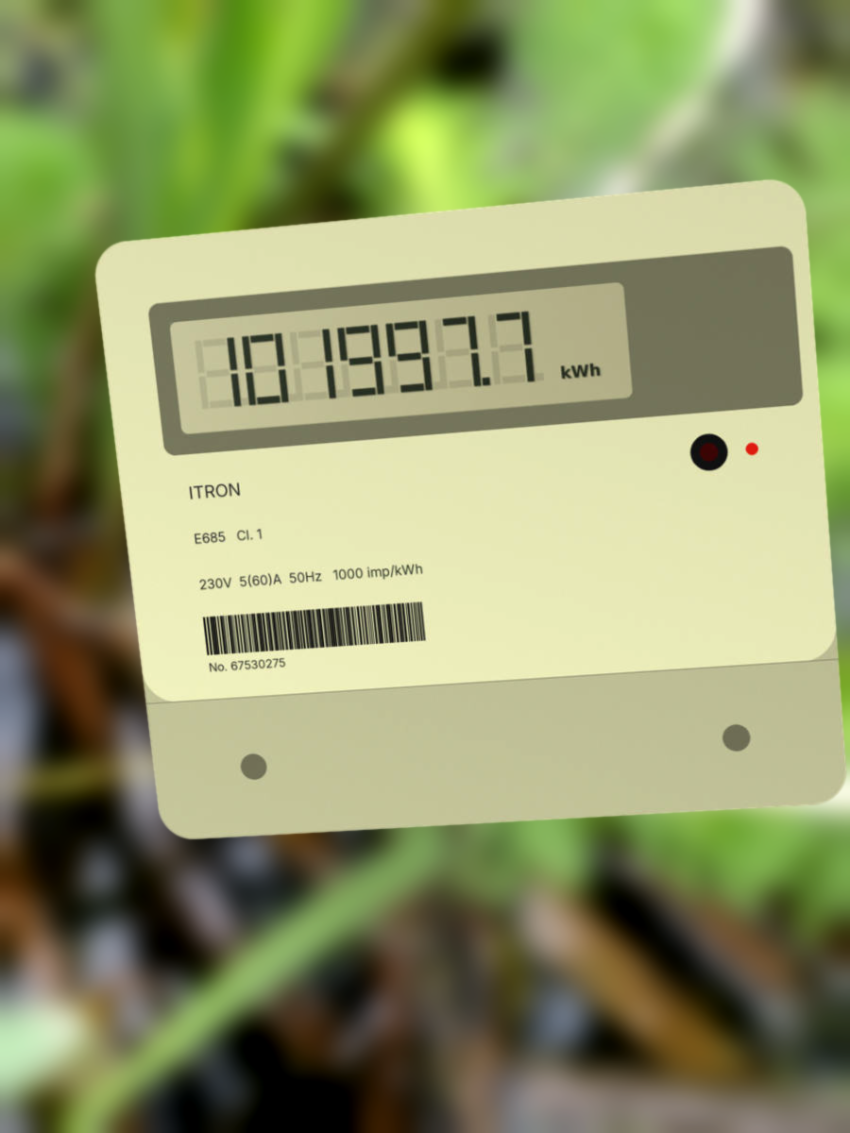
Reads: 101997.7; kWh
